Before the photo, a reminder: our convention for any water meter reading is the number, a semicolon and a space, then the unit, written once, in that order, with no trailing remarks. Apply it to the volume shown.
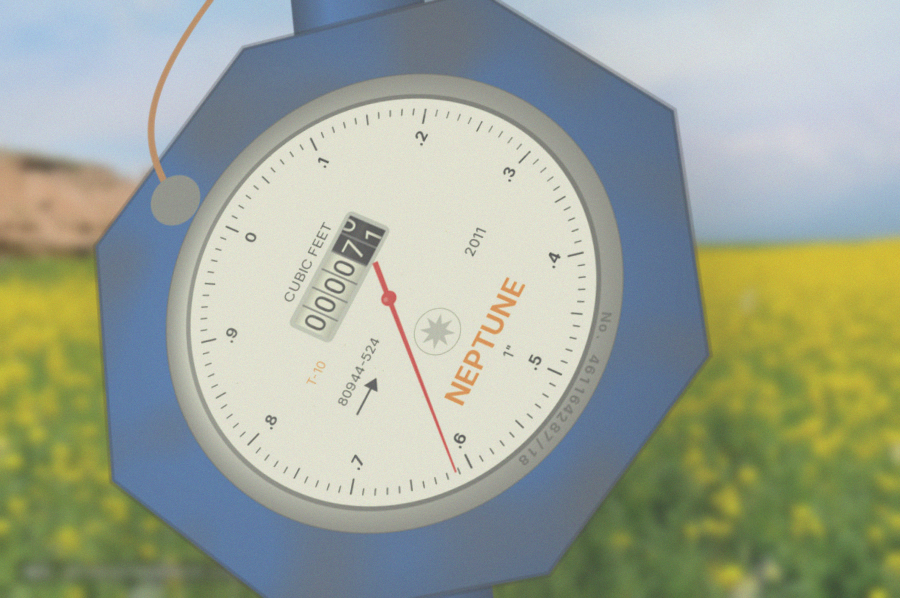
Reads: 70.61; ft³
